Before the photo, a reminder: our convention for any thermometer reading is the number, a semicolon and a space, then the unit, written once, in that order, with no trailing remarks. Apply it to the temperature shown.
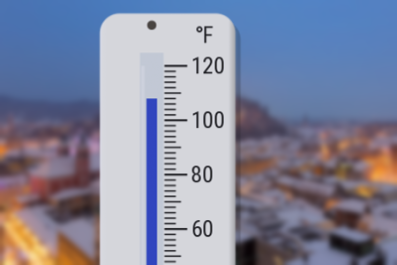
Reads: 108; °F
